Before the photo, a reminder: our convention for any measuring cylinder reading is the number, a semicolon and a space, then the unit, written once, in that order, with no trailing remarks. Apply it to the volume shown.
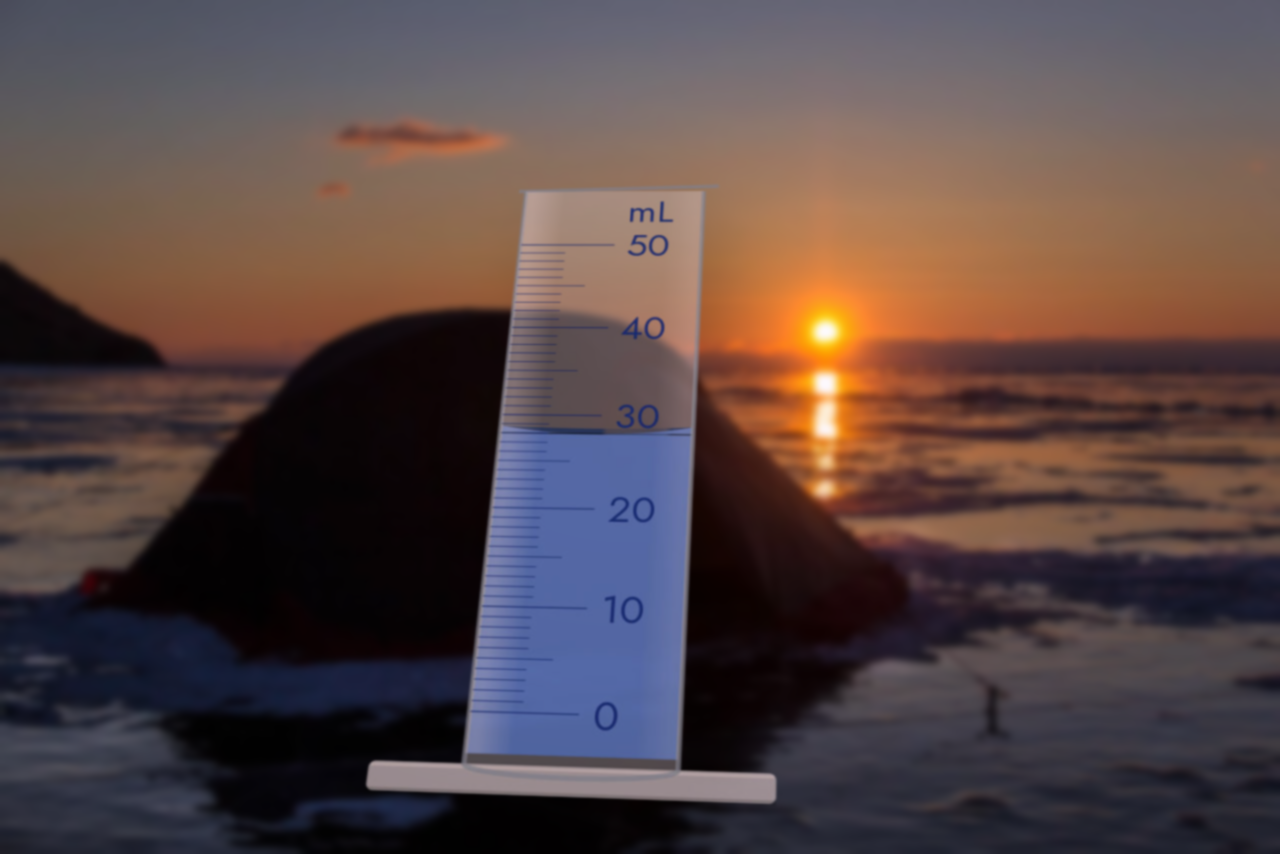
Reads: 28; mL
